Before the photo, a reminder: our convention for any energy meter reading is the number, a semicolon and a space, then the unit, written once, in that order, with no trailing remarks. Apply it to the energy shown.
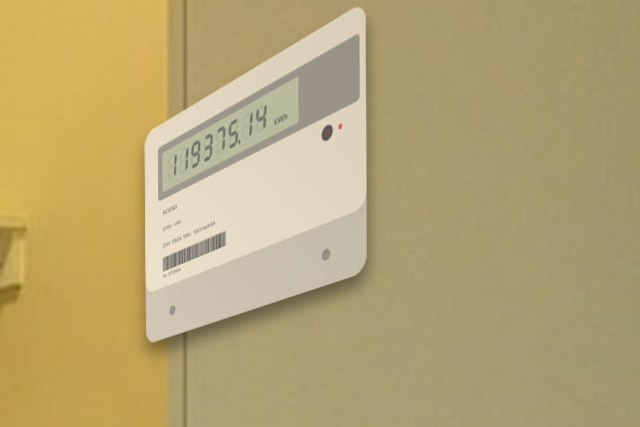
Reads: 119375.14; kWh
